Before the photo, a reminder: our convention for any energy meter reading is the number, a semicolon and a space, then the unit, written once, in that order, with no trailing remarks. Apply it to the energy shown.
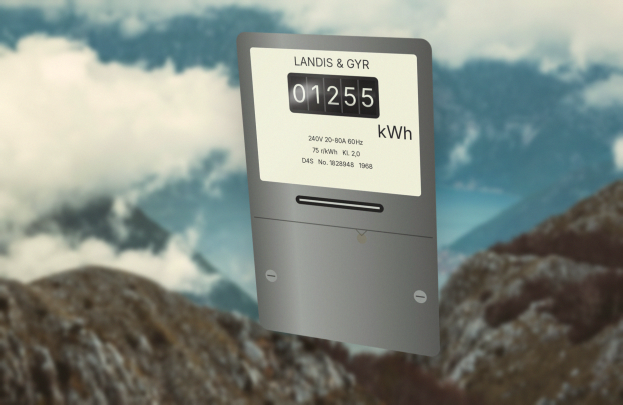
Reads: 1255; kWh
